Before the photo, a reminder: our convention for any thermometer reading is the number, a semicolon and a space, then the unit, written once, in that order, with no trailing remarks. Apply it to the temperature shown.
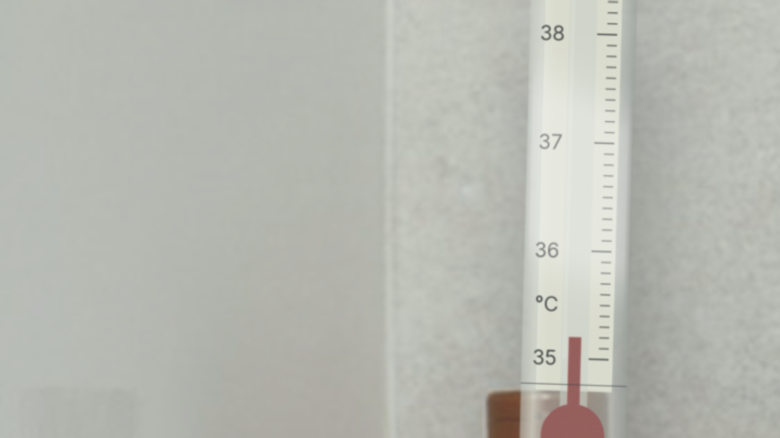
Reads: 35.2; °C
